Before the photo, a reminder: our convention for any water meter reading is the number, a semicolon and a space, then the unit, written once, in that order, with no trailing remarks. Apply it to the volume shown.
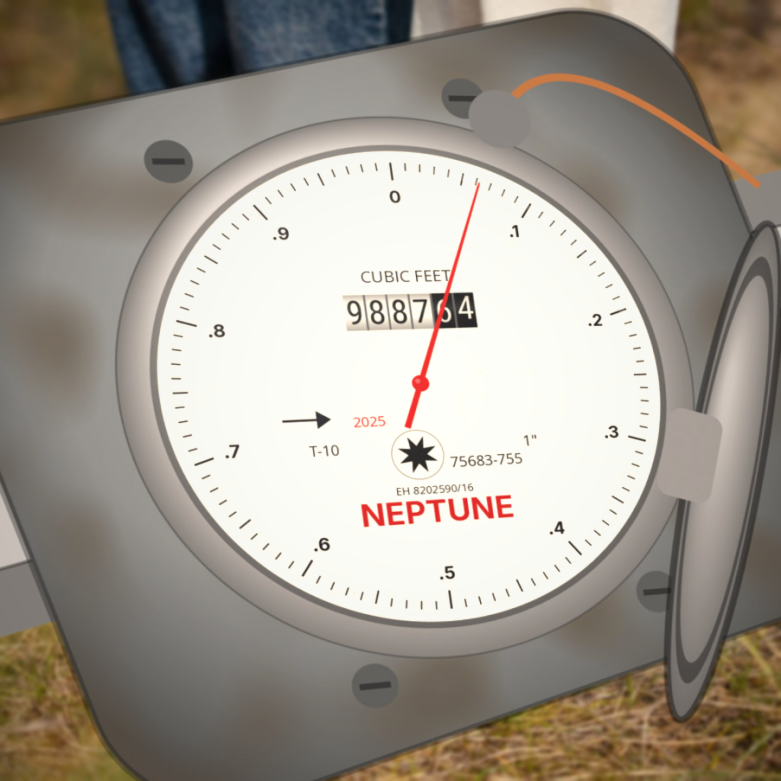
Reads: 988764.06; ft³
